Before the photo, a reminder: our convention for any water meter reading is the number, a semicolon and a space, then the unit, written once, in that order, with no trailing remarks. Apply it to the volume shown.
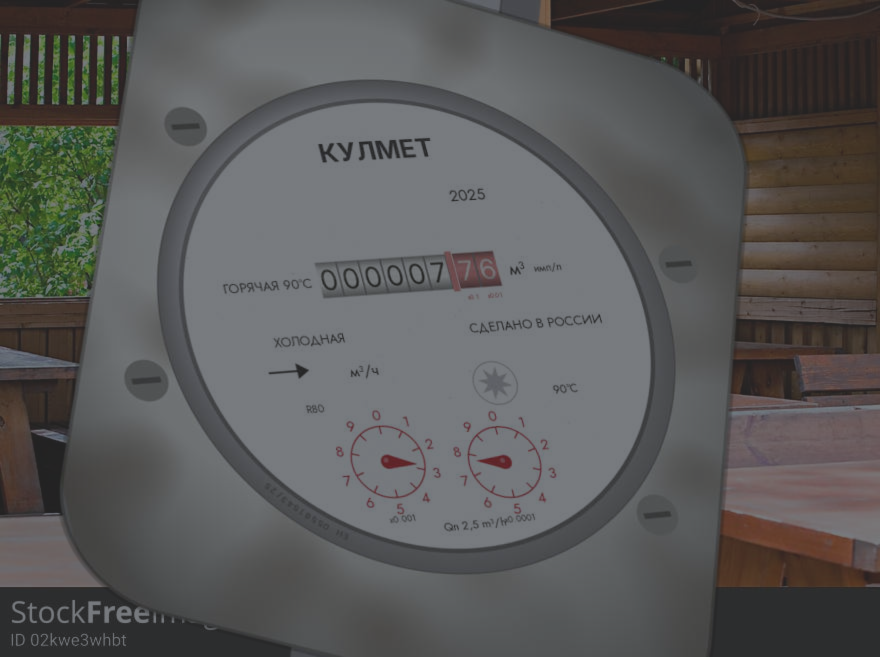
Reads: 7.7627; m³
